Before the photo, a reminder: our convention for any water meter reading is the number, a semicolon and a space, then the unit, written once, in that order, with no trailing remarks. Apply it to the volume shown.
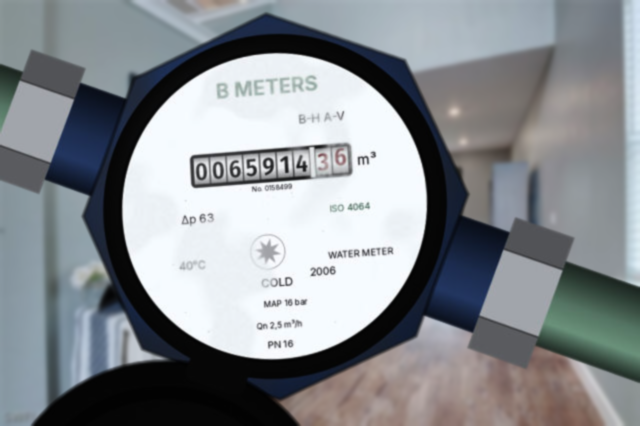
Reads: 65914.36; m³
